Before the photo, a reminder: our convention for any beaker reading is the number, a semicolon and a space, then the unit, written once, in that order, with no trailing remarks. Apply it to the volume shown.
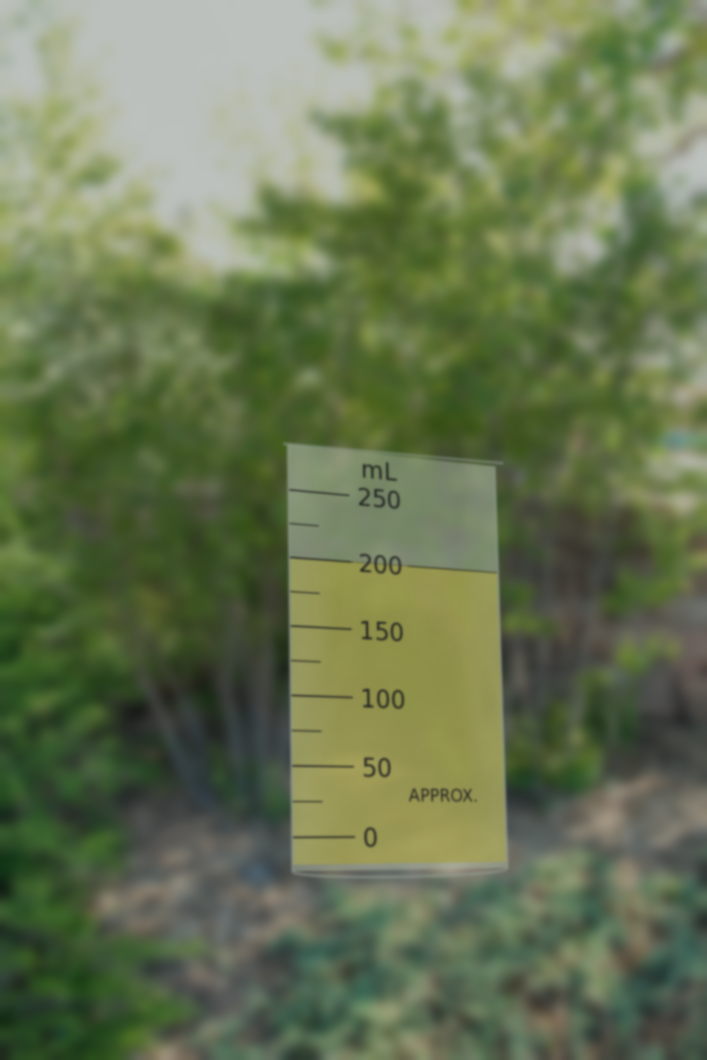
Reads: 200; mL
